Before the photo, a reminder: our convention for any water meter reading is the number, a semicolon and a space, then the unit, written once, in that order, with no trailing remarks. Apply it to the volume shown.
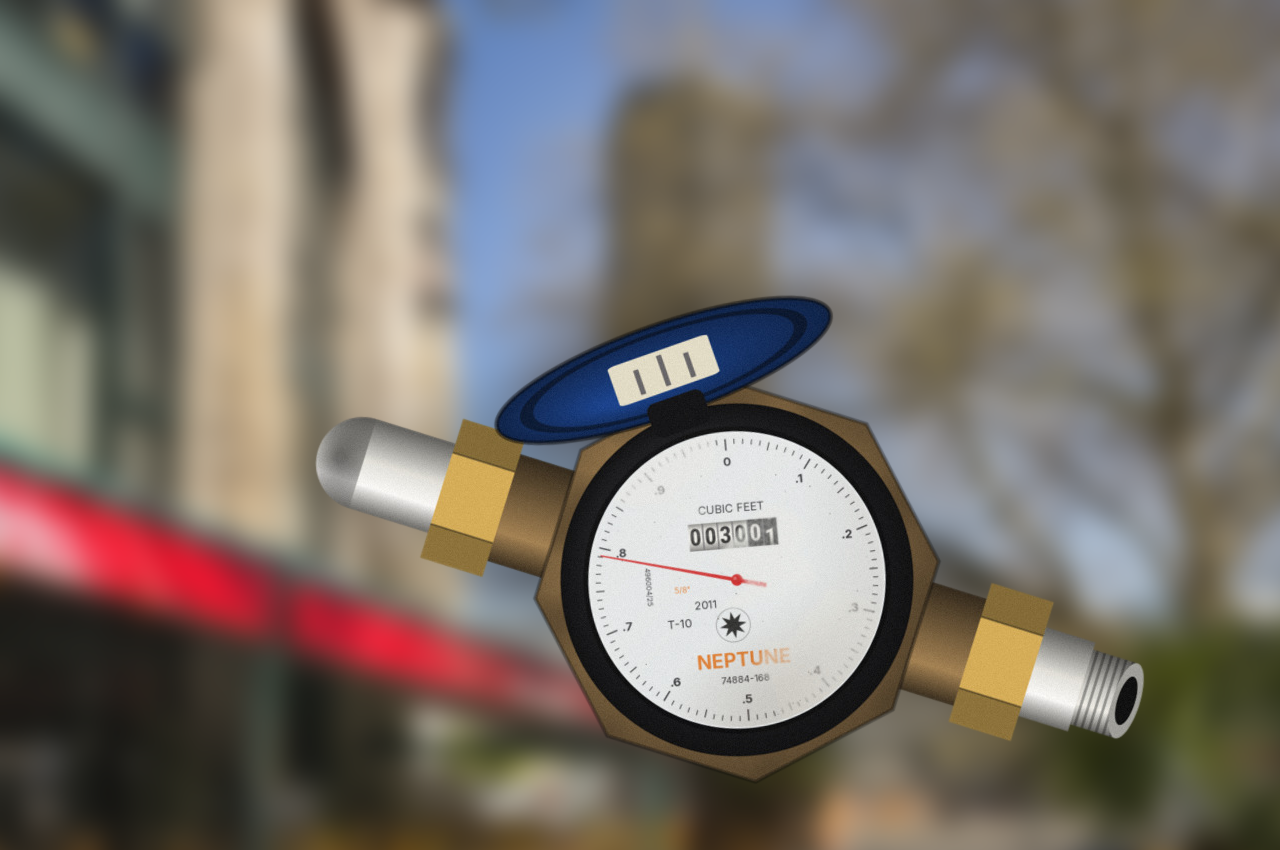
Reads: 3000.79; ft³
